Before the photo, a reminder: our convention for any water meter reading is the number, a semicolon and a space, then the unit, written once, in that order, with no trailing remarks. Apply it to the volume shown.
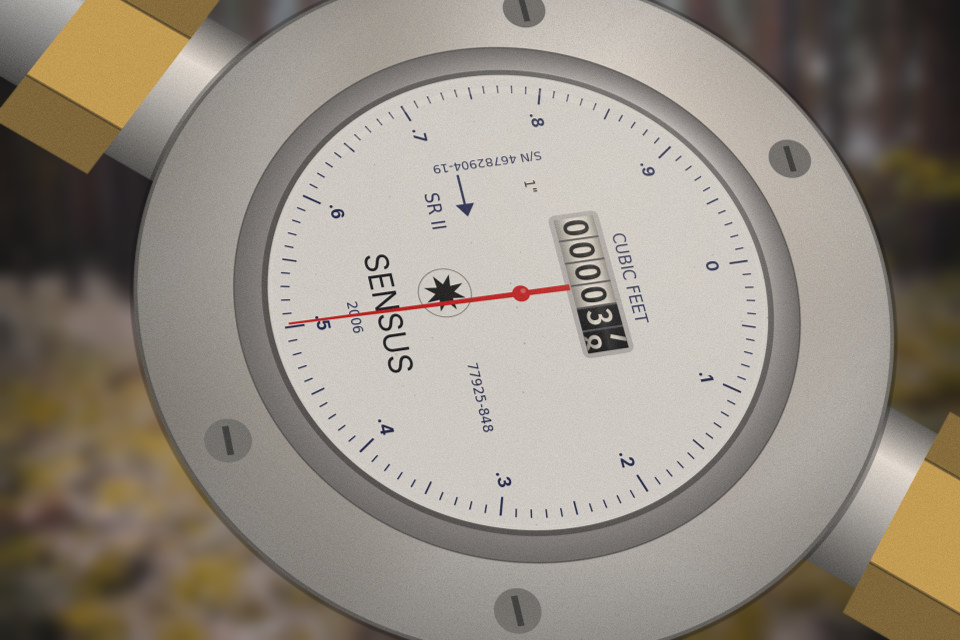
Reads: 37.50; ft³
